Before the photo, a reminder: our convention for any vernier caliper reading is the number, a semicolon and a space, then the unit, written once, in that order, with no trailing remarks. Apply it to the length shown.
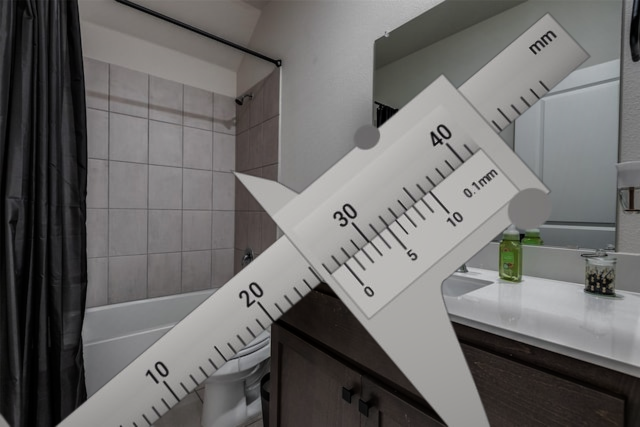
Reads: 27.4; mm
